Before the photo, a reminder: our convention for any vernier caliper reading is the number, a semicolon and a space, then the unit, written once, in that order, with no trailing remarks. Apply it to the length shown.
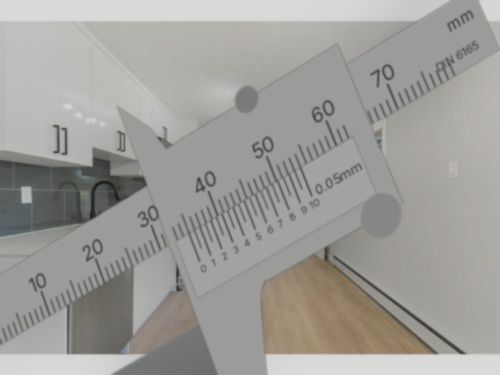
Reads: 35.0; mm
